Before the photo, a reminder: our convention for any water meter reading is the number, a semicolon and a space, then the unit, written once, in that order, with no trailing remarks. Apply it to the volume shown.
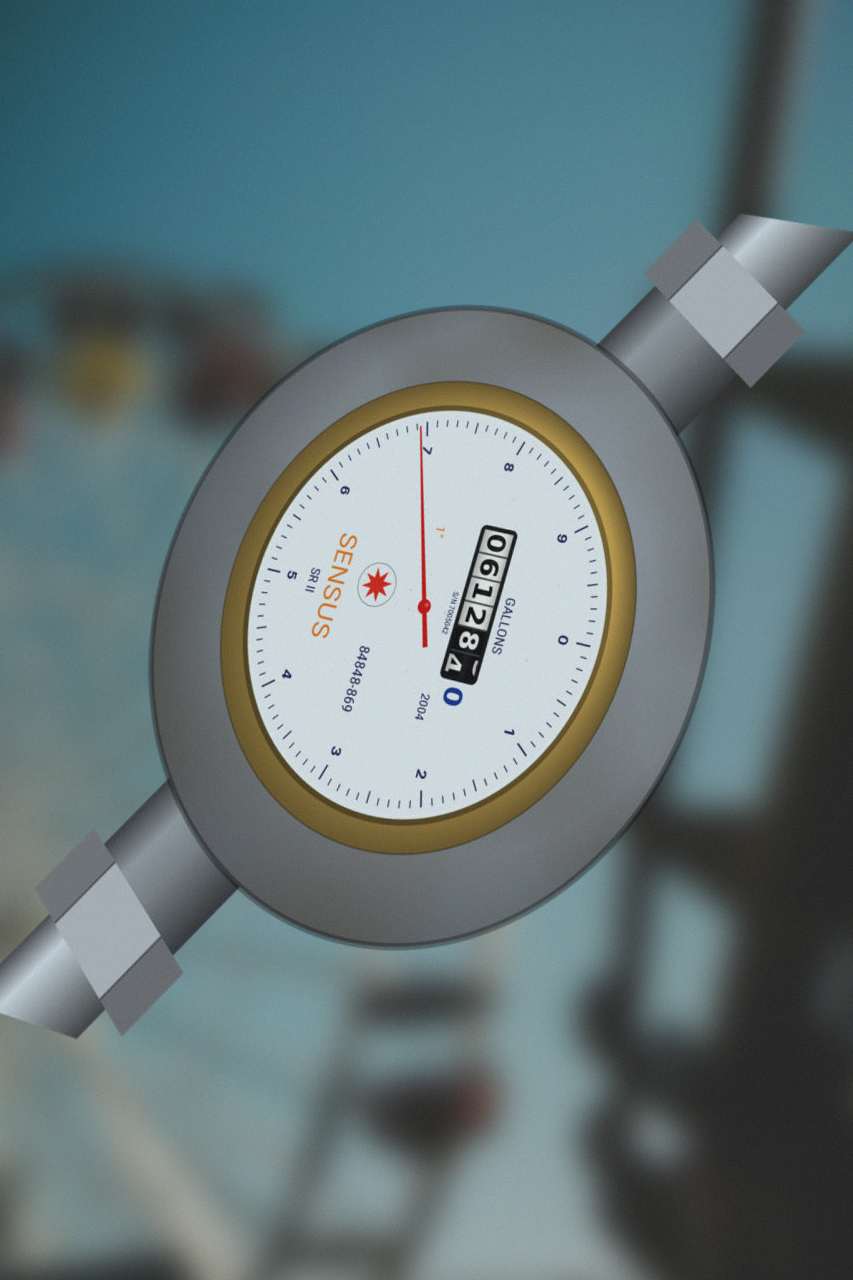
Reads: 612836.9; gal
